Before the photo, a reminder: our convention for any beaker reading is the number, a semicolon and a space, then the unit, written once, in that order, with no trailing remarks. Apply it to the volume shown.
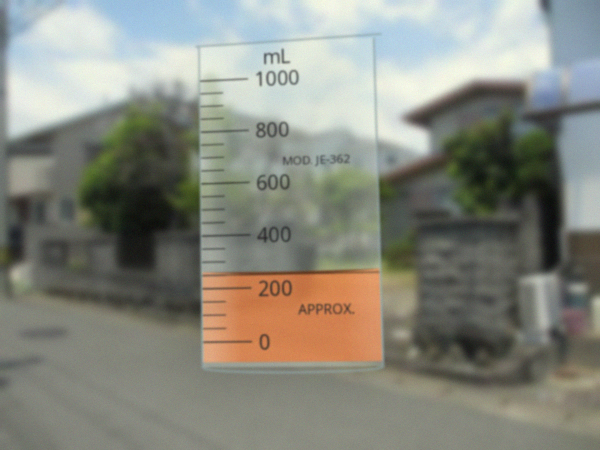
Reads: 250; mL
